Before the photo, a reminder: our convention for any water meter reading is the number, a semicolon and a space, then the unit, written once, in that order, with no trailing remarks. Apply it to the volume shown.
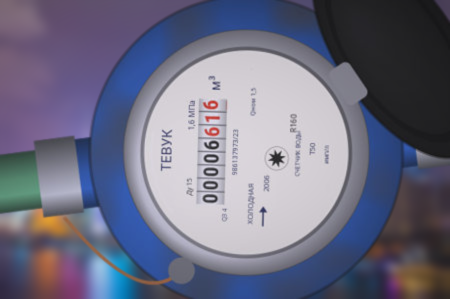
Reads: 6.616; m³
